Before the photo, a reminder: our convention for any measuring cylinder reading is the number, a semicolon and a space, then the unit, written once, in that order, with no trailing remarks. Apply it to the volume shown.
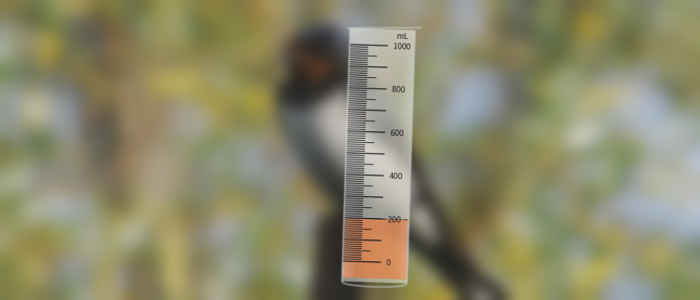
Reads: 200; mL
